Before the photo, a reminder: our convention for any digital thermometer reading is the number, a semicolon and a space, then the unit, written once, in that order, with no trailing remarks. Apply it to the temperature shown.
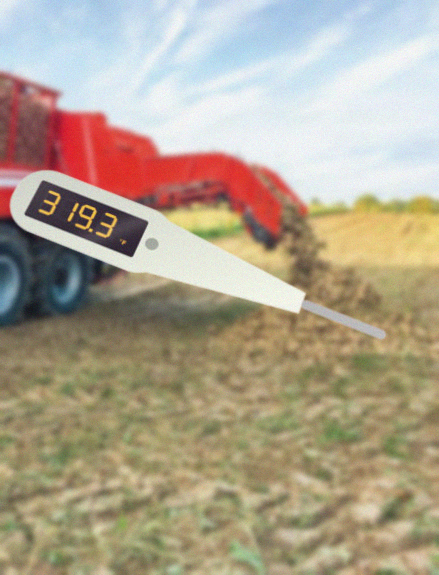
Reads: 319.3; °F
